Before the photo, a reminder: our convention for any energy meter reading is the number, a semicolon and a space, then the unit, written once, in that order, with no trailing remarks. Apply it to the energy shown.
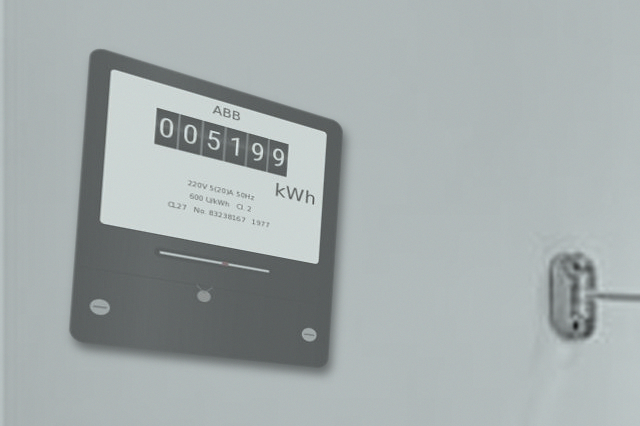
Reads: 5199; kWh
